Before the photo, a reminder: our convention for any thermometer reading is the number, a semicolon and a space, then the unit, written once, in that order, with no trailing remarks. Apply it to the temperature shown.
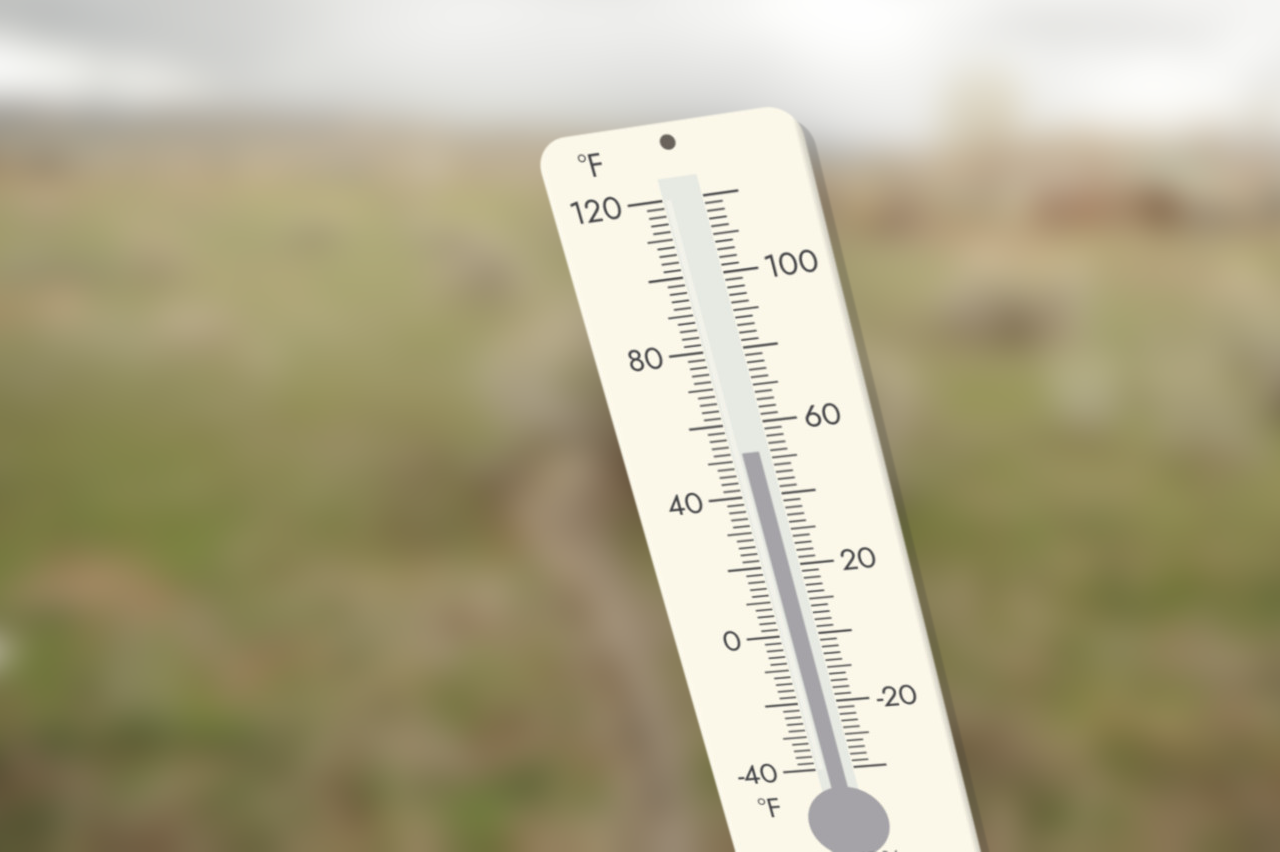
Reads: 52; °F
